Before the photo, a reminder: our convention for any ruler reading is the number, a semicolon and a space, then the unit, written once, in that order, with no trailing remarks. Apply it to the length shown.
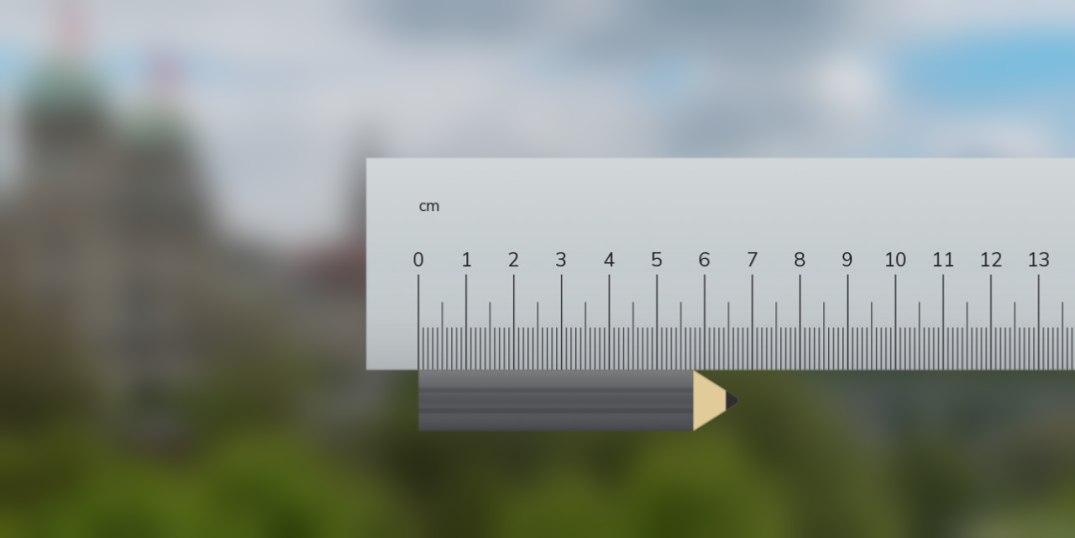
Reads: 6.7; cm
